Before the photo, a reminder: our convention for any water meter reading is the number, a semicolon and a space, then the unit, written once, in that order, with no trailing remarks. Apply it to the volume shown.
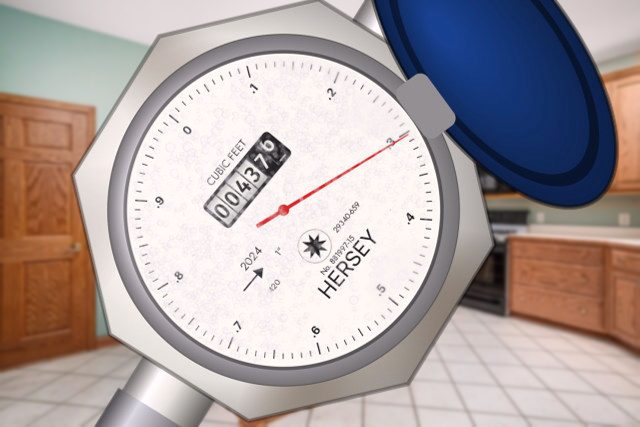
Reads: 4376.30; ft³
